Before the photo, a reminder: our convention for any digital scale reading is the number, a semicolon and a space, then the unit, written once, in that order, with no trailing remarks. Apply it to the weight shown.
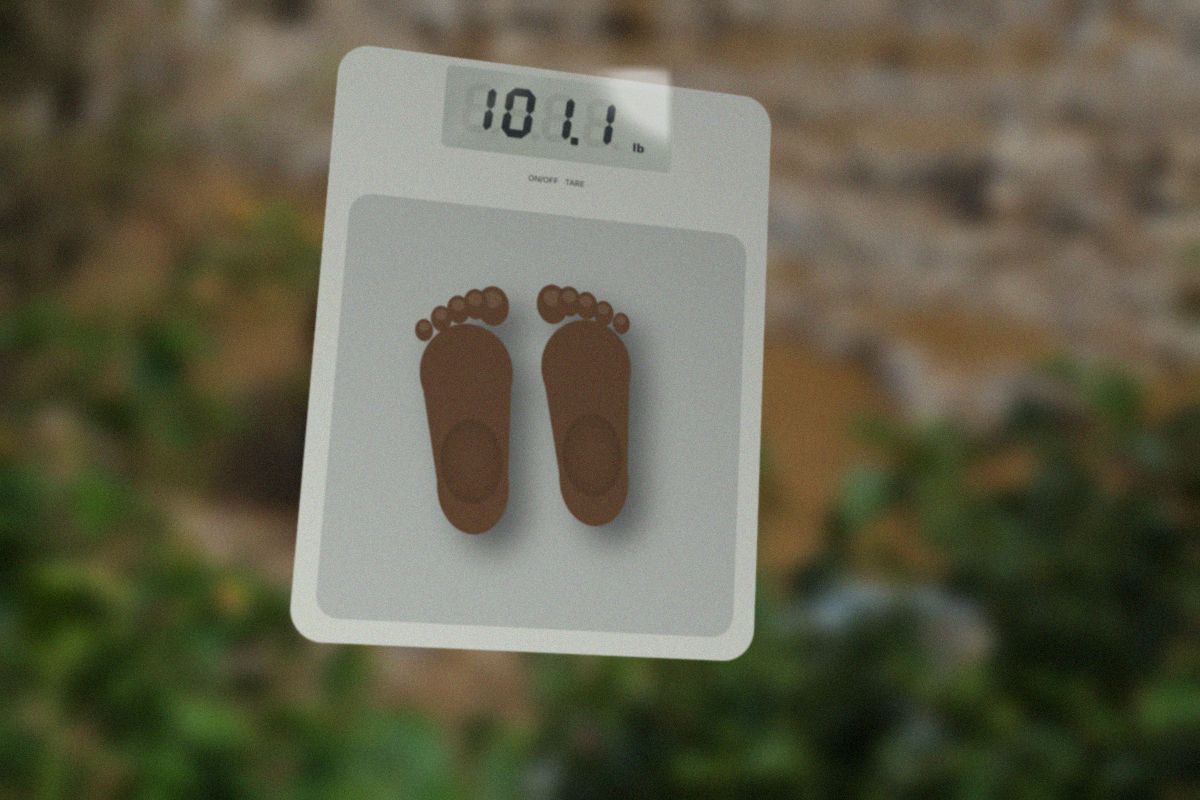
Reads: 101.1; lb
